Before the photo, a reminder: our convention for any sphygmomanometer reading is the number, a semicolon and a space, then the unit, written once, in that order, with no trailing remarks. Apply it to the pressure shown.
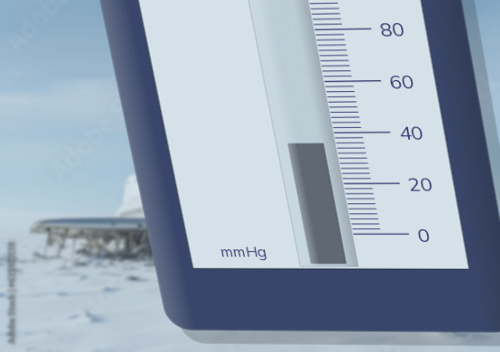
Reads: 36; mmHg
